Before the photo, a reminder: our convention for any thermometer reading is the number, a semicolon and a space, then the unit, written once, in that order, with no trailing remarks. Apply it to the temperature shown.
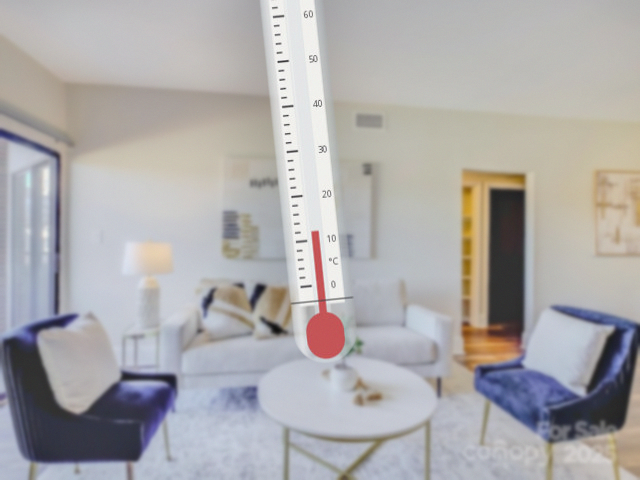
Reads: 12; °C
